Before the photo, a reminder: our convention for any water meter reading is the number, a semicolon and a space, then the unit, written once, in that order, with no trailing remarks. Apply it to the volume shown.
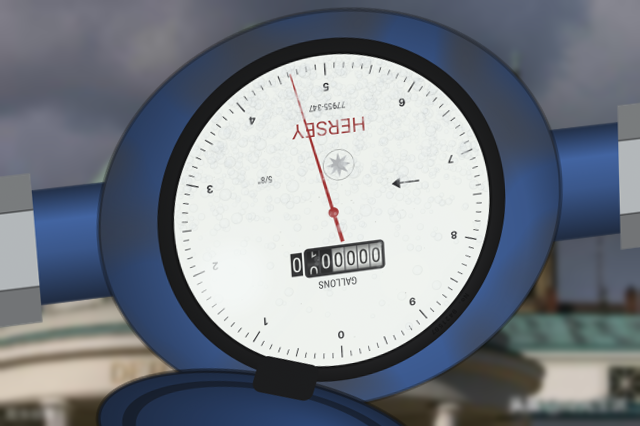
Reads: 4.6; gal
